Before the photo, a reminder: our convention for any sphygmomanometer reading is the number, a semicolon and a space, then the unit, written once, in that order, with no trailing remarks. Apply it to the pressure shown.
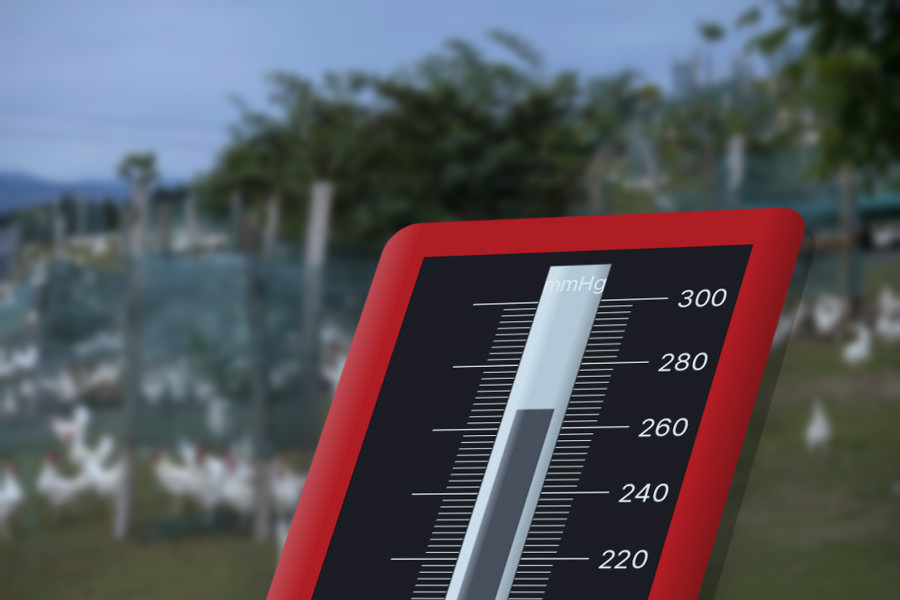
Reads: 266; mmHg
